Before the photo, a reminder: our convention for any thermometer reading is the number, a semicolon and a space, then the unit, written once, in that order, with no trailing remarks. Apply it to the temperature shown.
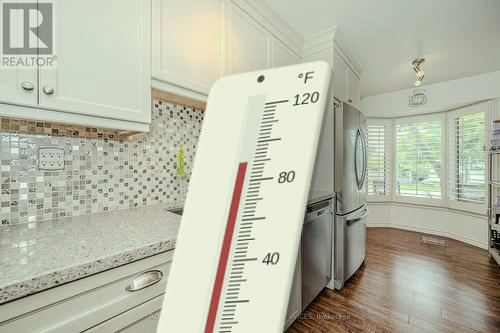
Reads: 90; °F
